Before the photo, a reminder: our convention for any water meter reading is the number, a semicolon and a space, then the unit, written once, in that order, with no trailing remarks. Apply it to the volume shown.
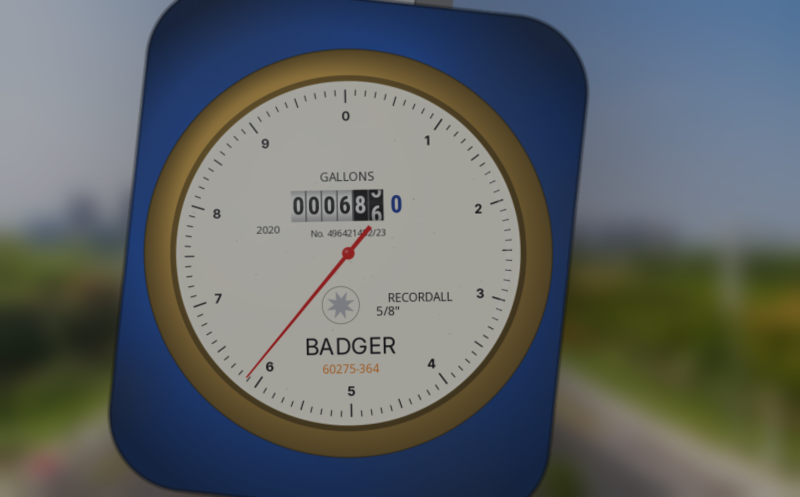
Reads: 6856.1; gal
